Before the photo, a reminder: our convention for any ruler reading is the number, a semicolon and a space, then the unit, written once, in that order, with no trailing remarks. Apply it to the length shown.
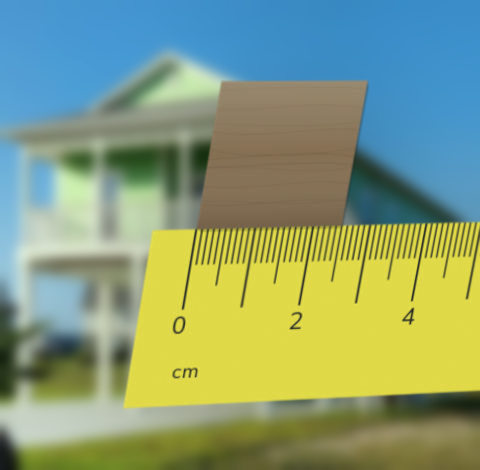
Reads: 2.5; cm
